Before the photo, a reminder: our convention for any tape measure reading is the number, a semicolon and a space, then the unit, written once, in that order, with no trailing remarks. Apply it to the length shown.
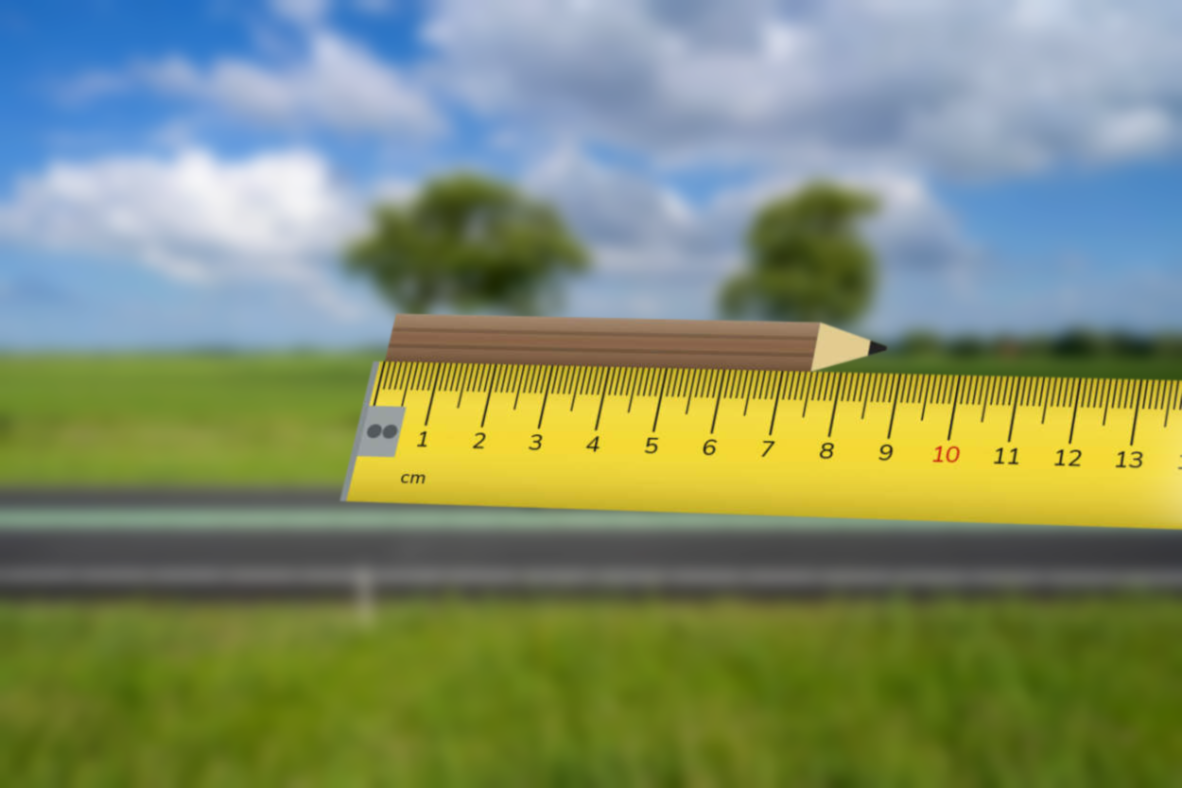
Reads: 8.7; cm
